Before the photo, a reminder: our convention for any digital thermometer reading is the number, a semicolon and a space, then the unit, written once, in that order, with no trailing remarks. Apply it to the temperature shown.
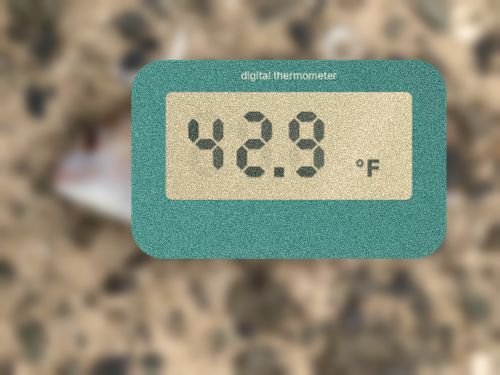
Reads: 42.9; °F
